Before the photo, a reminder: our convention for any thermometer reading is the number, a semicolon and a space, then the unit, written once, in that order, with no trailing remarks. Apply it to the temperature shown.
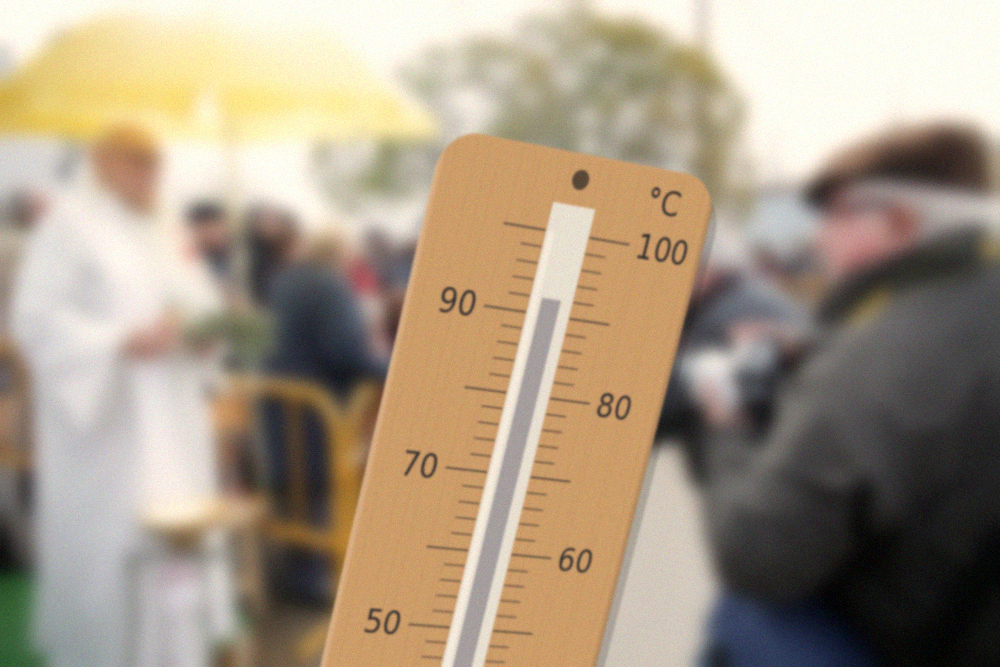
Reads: 92; °C
